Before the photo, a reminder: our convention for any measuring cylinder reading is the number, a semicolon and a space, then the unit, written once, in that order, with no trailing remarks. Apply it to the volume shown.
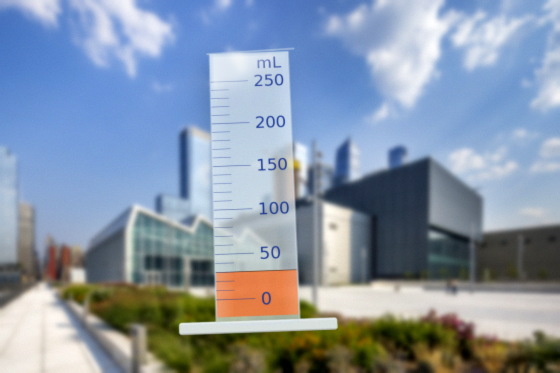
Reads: 30; mL
